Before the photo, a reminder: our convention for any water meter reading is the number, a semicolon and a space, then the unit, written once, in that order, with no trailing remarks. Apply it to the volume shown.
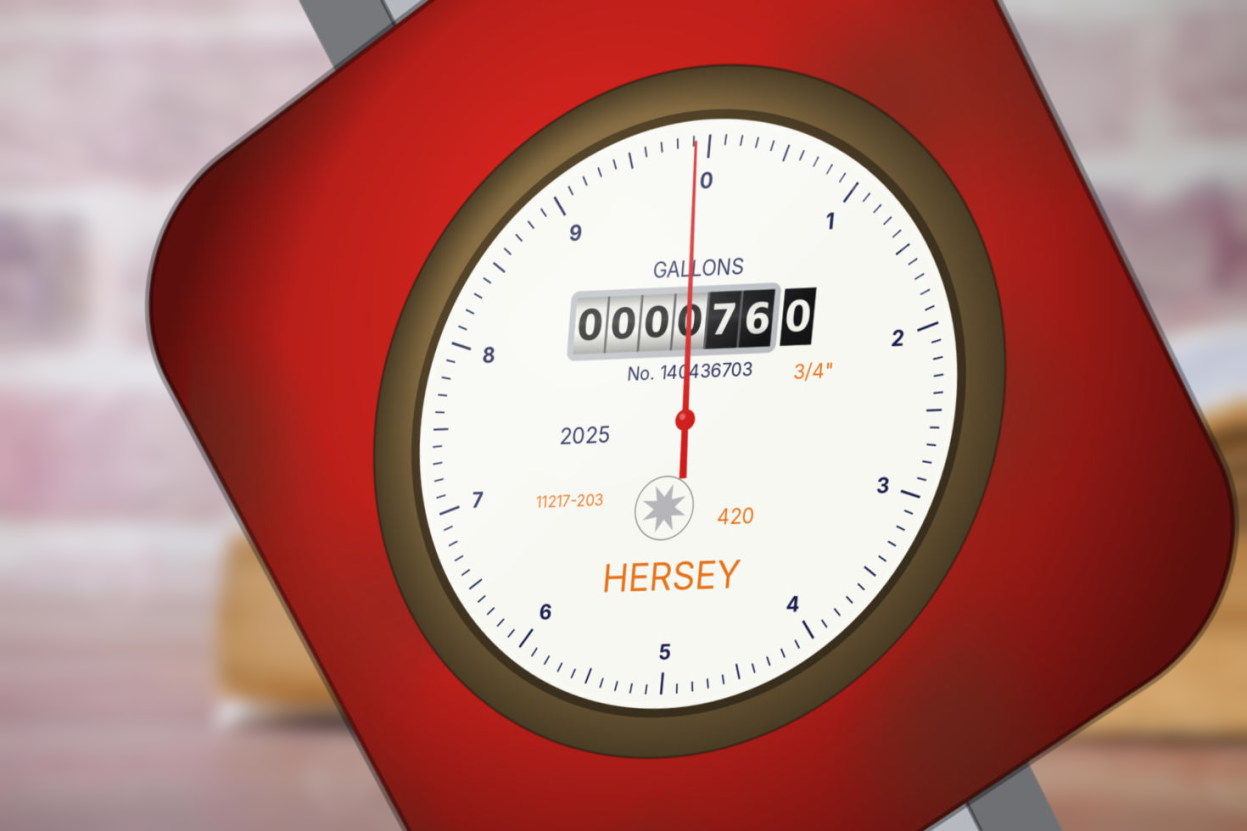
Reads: 759.9; gal
